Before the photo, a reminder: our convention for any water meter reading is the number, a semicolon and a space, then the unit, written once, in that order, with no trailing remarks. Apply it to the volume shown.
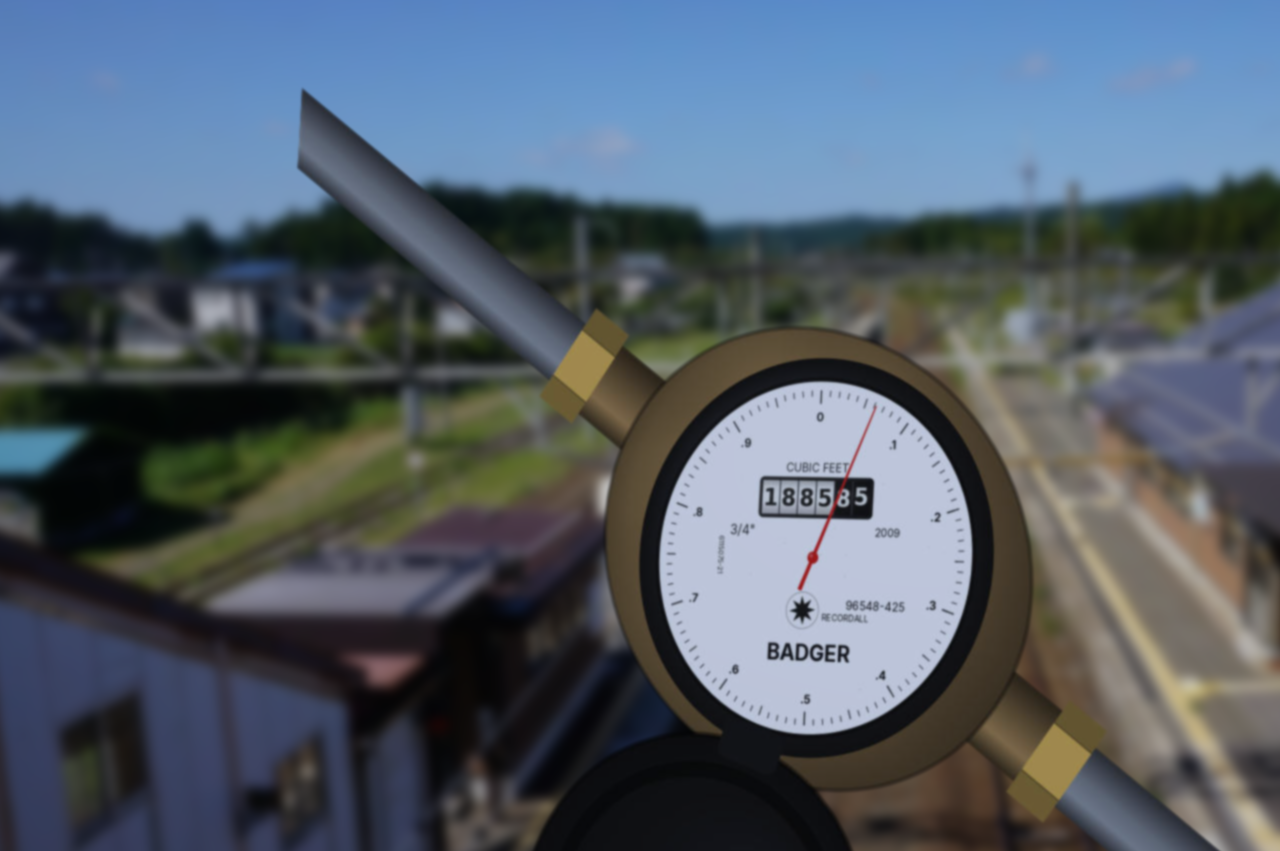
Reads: 188585.06; ft³
